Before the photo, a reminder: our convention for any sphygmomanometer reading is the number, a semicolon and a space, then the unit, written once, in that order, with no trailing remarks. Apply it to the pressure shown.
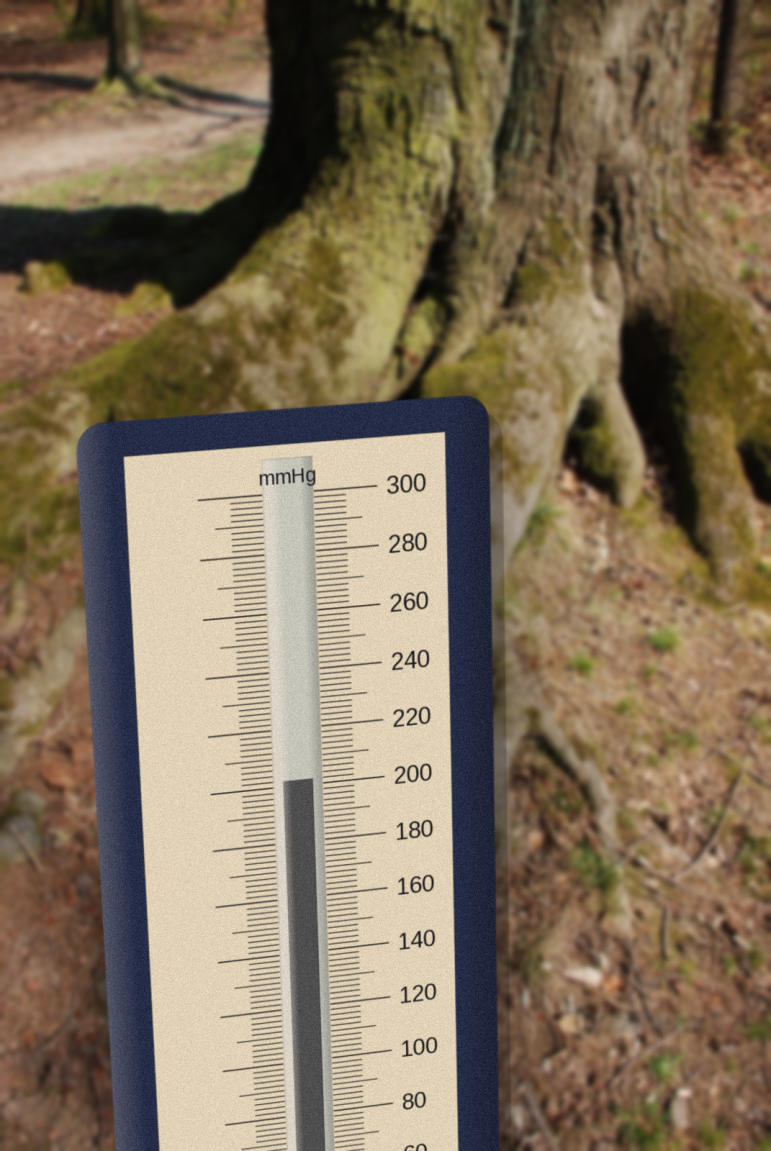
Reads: 202; mmHg
